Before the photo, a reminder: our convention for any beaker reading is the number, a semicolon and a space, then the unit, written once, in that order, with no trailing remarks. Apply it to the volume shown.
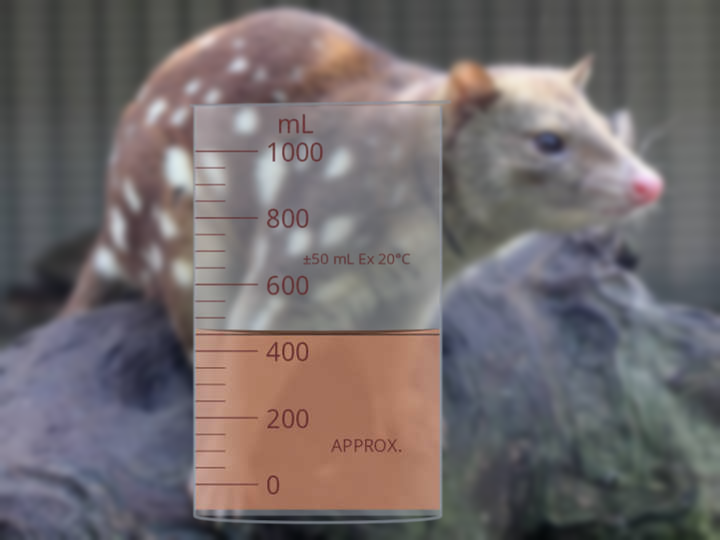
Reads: 450; mL
